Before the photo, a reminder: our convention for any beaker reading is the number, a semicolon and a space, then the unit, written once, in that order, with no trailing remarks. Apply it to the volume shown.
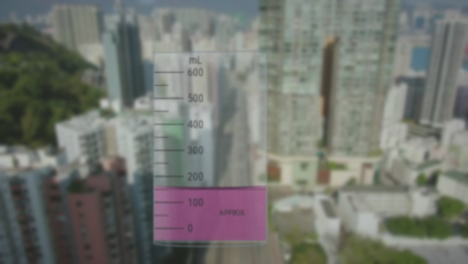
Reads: 150; mL
